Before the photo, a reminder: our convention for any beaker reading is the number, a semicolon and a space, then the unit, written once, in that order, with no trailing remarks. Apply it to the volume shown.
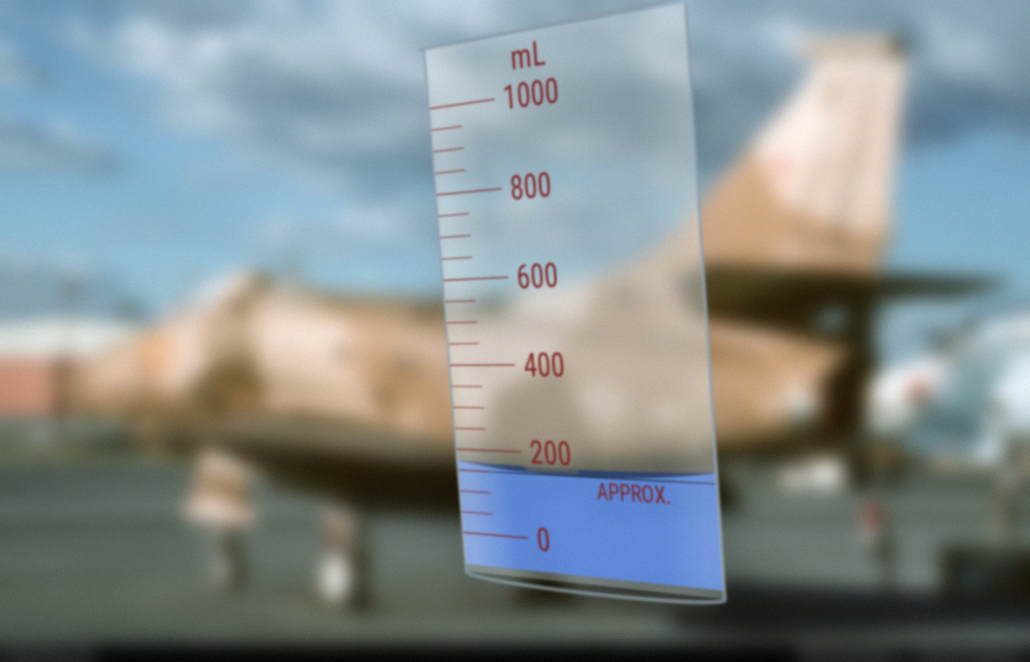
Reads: 150; mL
